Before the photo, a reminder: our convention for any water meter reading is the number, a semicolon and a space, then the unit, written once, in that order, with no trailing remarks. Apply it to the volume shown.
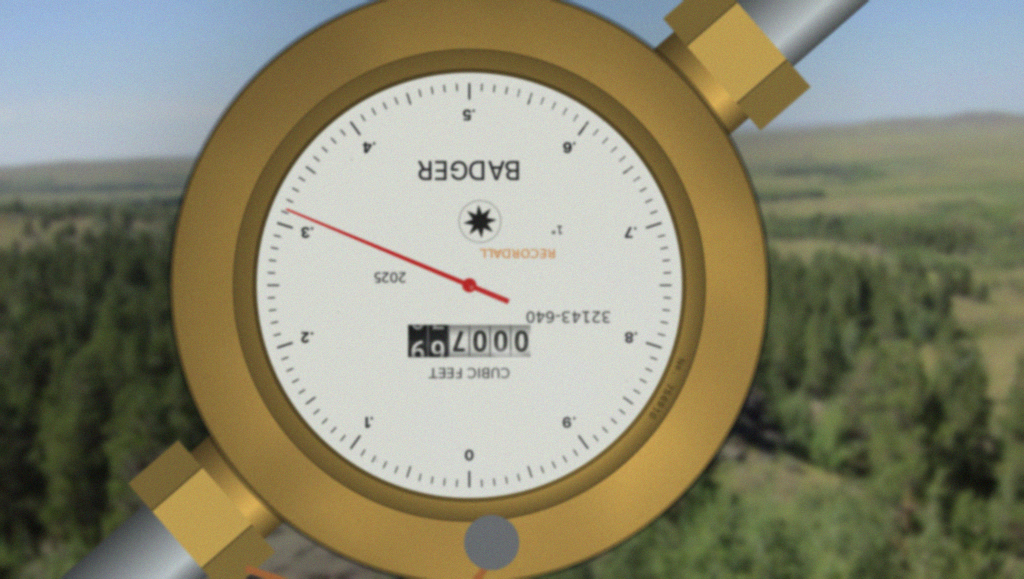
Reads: 769.31; ft³
